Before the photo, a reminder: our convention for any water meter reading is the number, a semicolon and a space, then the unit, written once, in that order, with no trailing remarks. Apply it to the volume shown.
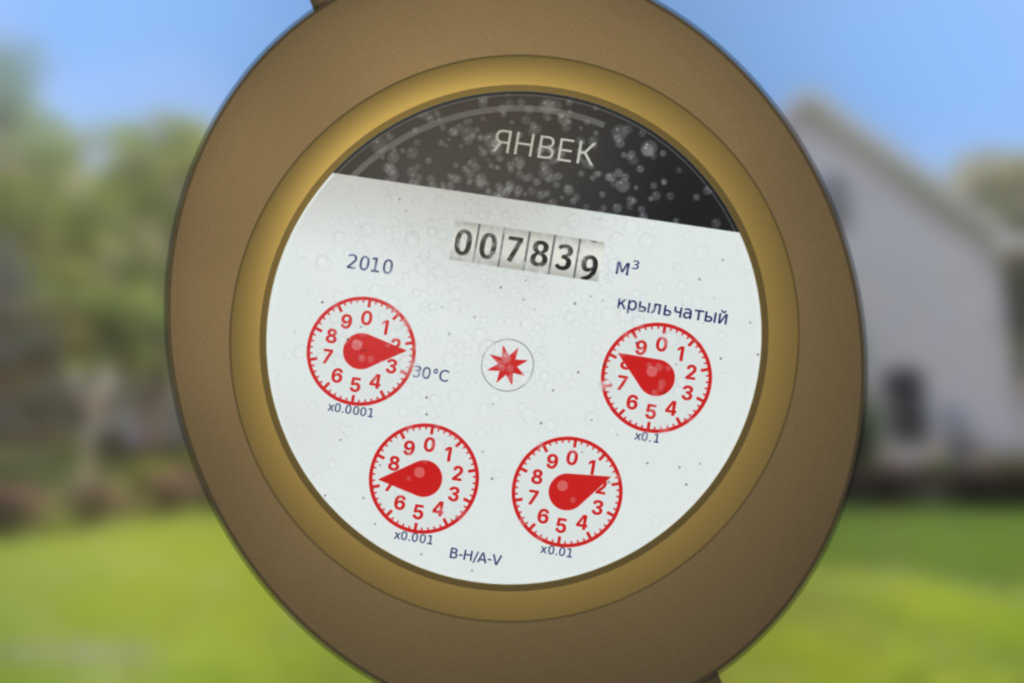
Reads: 7838.8172; m³
